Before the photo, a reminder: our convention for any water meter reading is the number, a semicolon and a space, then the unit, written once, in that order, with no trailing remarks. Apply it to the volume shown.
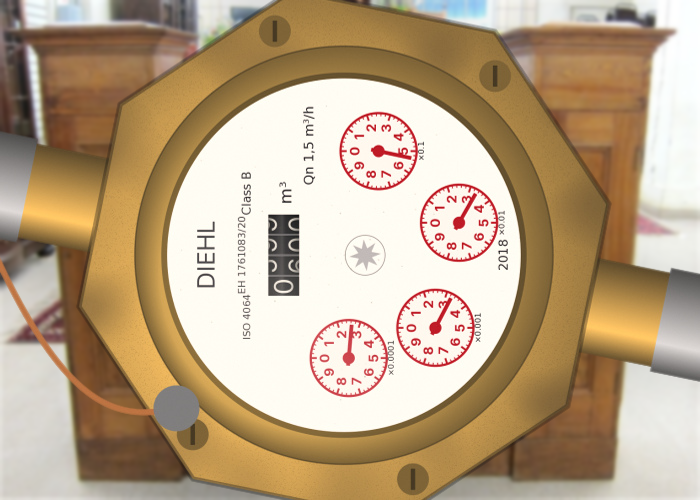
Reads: 599.5332; m³
